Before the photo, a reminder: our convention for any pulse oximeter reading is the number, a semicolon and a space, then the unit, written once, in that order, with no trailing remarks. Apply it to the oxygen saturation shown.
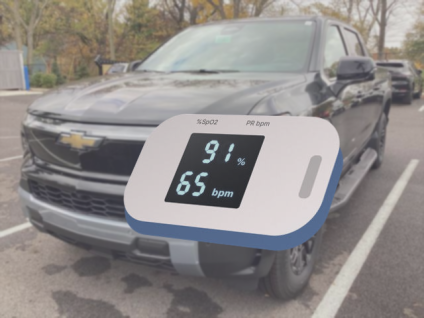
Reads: 91; %
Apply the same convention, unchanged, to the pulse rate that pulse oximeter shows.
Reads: 65; bpm
